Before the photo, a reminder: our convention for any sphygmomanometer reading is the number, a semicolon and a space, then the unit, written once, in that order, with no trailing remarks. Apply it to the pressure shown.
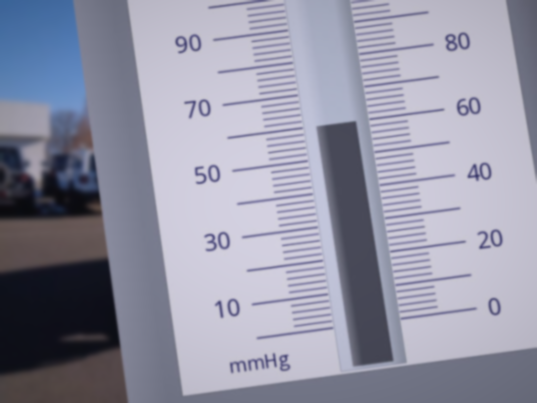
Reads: 60; mmHg
